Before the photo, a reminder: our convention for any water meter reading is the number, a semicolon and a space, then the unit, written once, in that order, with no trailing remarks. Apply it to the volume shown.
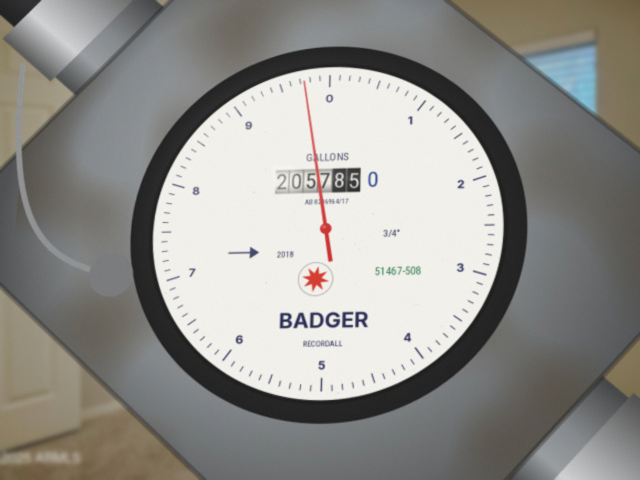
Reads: 2057849.7; gal
